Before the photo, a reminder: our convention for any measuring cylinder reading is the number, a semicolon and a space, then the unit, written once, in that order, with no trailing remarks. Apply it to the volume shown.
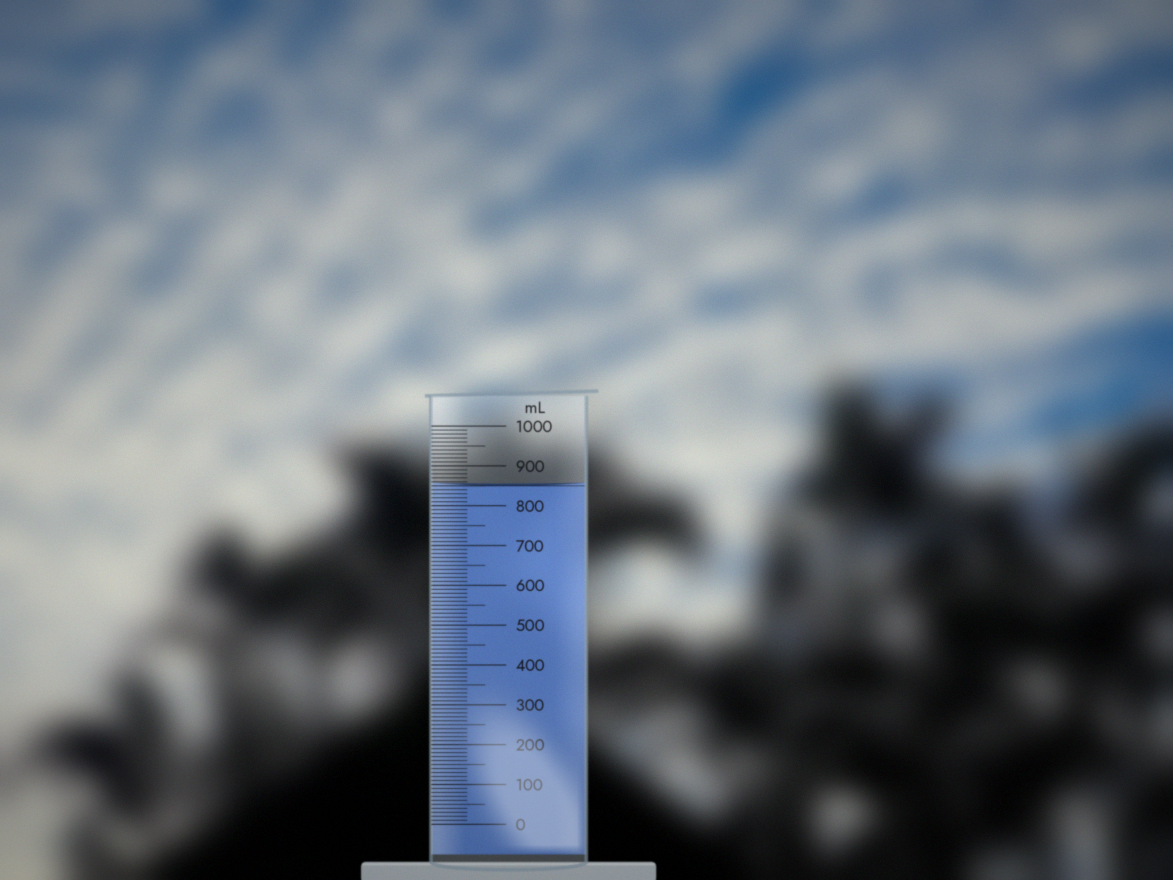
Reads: 850; mL
